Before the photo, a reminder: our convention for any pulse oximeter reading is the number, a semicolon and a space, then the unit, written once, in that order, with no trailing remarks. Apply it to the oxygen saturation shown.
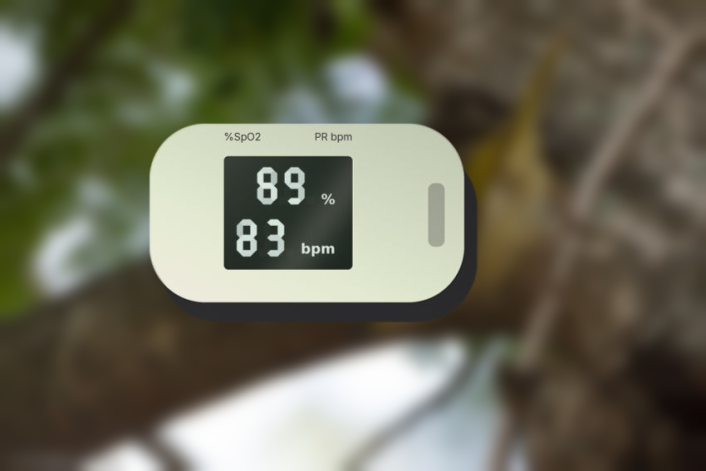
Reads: 89; %
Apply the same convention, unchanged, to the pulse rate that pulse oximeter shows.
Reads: 83; bpm
